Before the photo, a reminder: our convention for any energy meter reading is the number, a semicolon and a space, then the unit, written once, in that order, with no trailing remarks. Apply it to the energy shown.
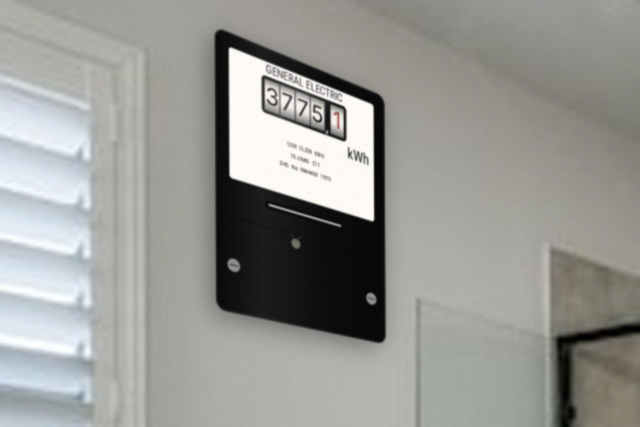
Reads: 3775.1; kWh
